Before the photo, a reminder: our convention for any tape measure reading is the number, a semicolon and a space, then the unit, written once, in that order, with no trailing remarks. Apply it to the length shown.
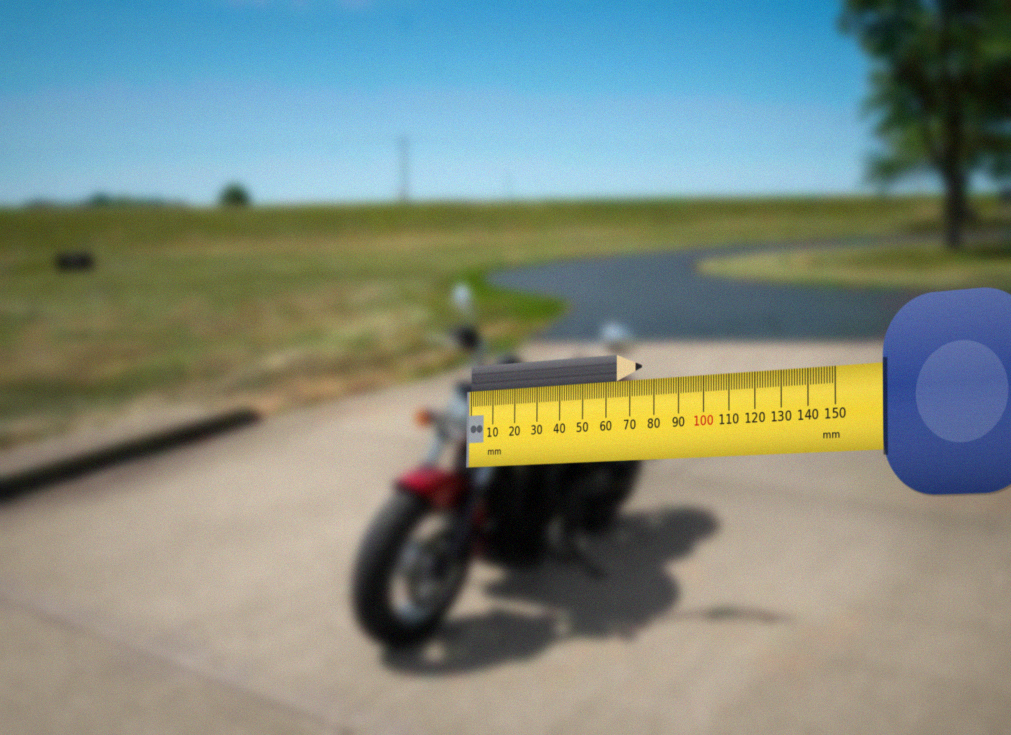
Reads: 75; mm
